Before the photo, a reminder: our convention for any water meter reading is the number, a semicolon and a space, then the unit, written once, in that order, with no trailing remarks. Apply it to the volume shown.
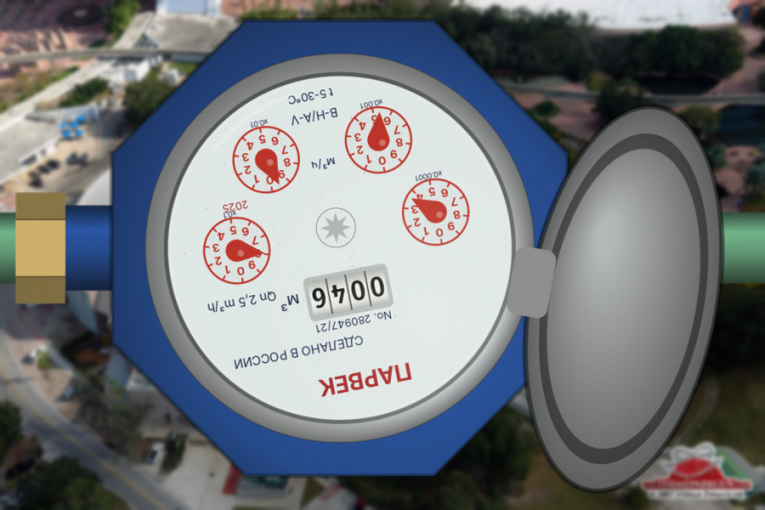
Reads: 46.7953; m³
